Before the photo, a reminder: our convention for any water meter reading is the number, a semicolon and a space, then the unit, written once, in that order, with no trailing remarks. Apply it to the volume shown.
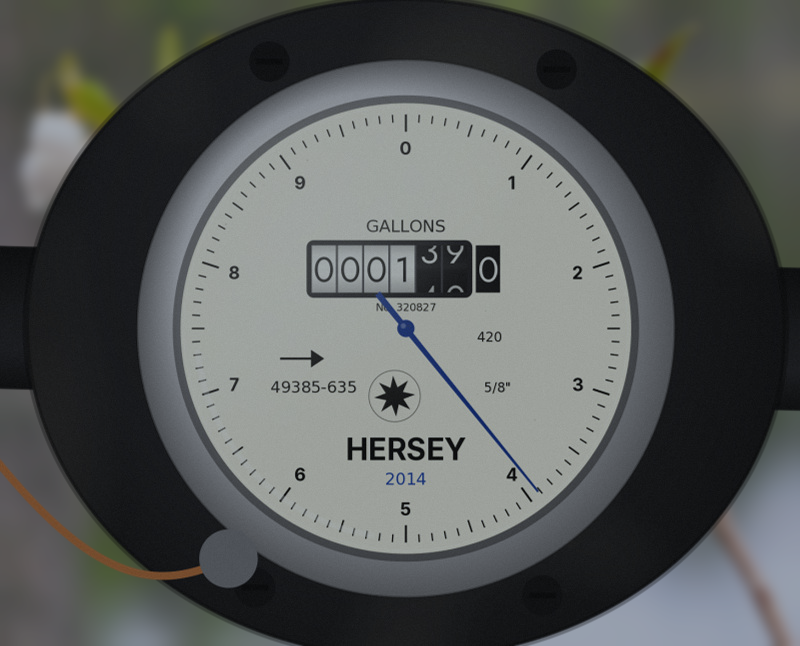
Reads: 1393.9; gal
